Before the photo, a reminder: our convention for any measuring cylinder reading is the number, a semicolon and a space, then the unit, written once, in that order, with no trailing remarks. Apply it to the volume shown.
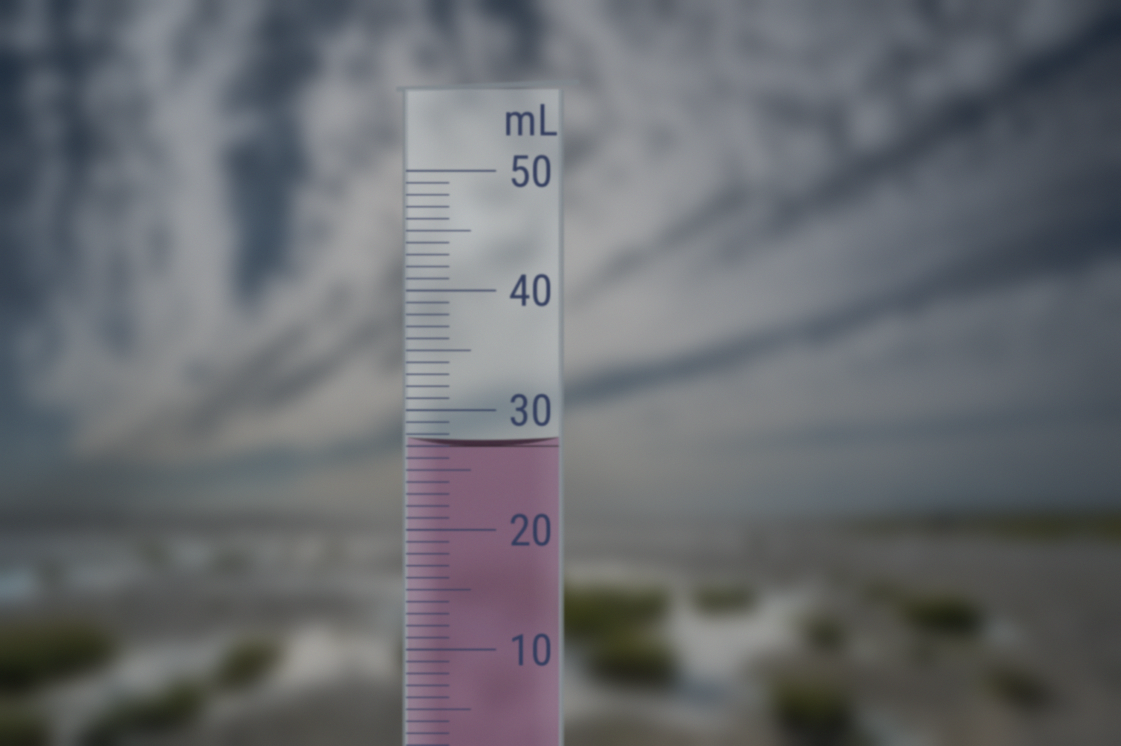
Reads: 27; mL
